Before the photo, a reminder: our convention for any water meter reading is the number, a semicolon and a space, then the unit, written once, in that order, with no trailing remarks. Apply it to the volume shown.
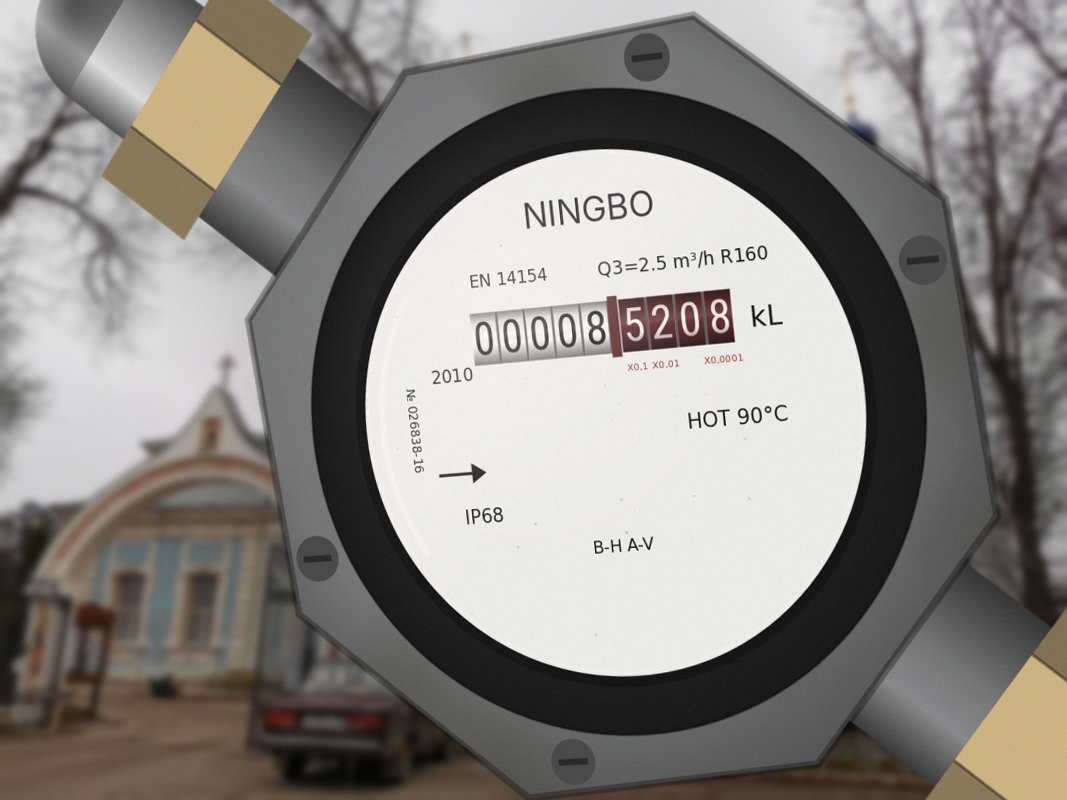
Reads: 8.5208; kL
